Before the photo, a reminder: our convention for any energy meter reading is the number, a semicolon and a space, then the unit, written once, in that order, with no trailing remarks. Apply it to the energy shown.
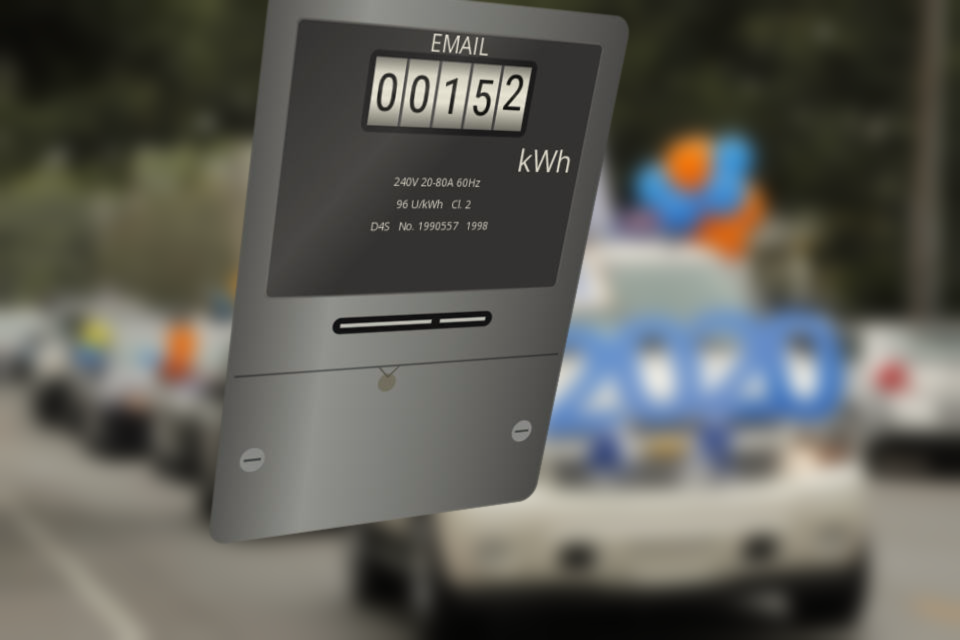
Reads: 152; kWh
